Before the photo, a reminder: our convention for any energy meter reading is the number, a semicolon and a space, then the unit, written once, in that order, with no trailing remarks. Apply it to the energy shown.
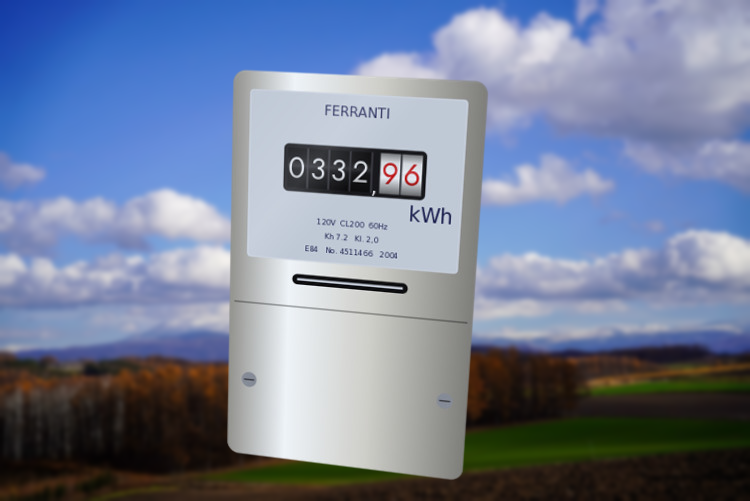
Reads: 332.96; kWh
